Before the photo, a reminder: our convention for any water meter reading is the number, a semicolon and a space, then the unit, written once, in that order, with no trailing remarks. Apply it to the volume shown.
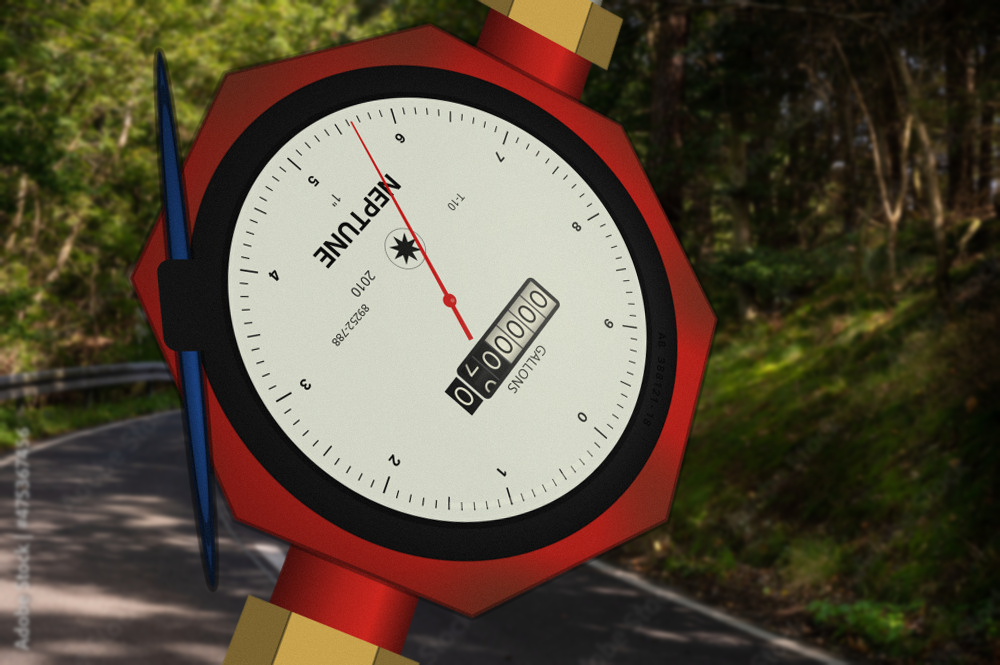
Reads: 65.6; gal
